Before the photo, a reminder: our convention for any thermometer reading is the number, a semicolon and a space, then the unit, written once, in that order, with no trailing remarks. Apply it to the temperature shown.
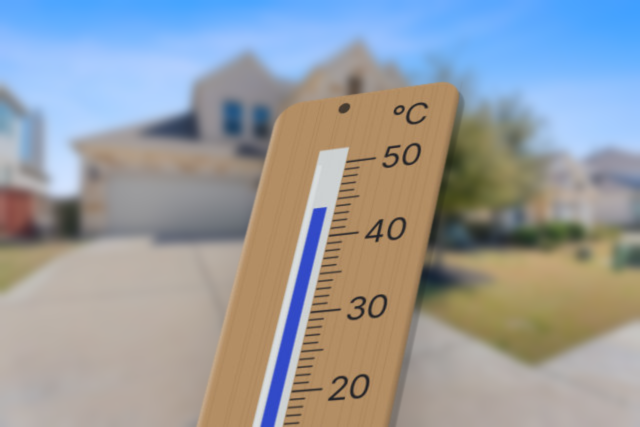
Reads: 44; °C
